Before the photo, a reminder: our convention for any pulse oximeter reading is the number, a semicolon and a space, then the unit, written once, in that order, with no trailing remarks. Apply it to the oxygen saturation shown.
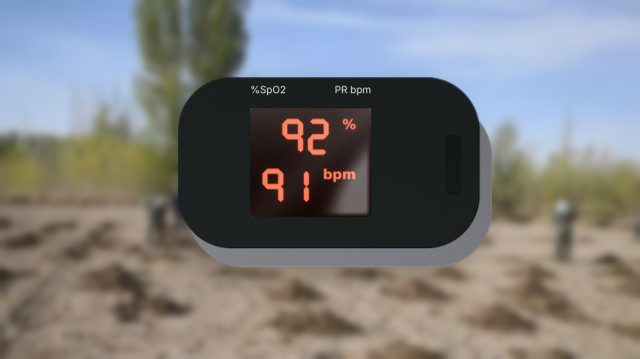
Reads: 92; %
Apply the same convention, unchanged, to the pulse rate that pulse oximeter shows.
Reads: 91; bpm
